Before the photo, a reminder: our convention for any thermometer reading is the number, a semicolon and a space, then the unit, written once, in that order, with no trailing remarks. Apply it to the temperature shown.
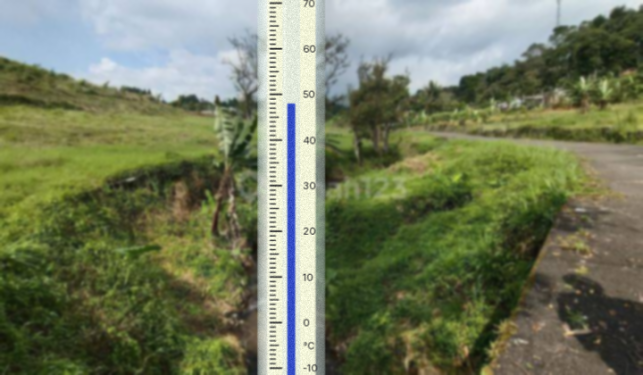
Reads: 48; °C
